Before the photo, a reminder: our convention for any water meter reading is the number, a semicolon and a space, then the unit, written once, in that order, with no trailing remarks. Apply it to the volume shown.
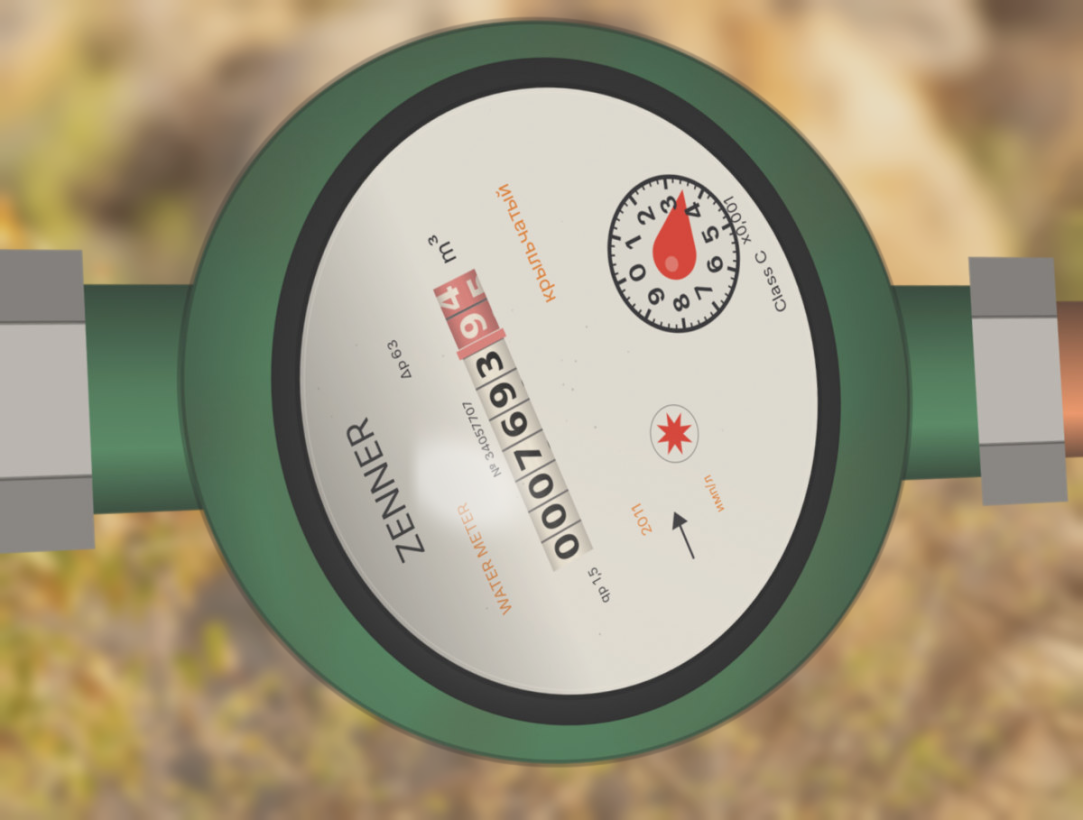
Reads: 7693.943; m³
